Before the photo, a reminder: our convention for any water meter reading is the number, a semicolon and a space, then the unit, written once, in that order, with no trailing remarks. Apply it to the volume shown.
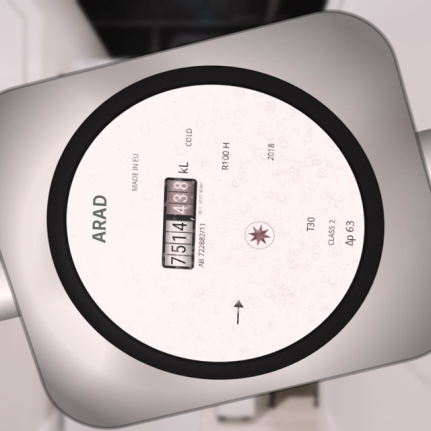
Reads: 7514.438; kL
